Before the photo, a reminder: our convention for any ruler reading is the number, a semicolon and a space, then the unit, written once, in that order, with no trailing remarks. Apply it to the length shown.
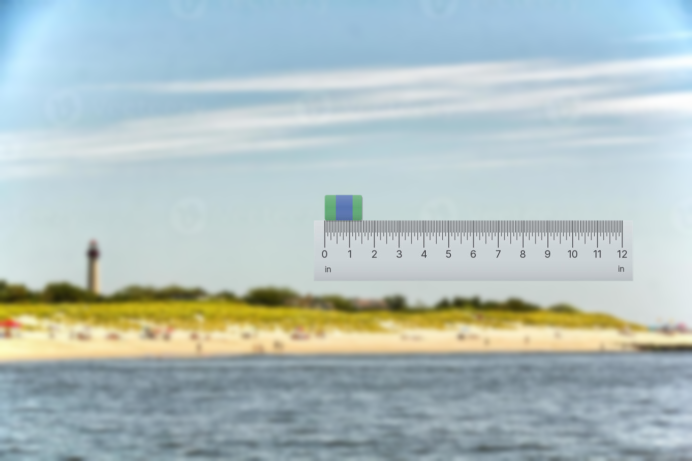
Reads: 1.5; in
